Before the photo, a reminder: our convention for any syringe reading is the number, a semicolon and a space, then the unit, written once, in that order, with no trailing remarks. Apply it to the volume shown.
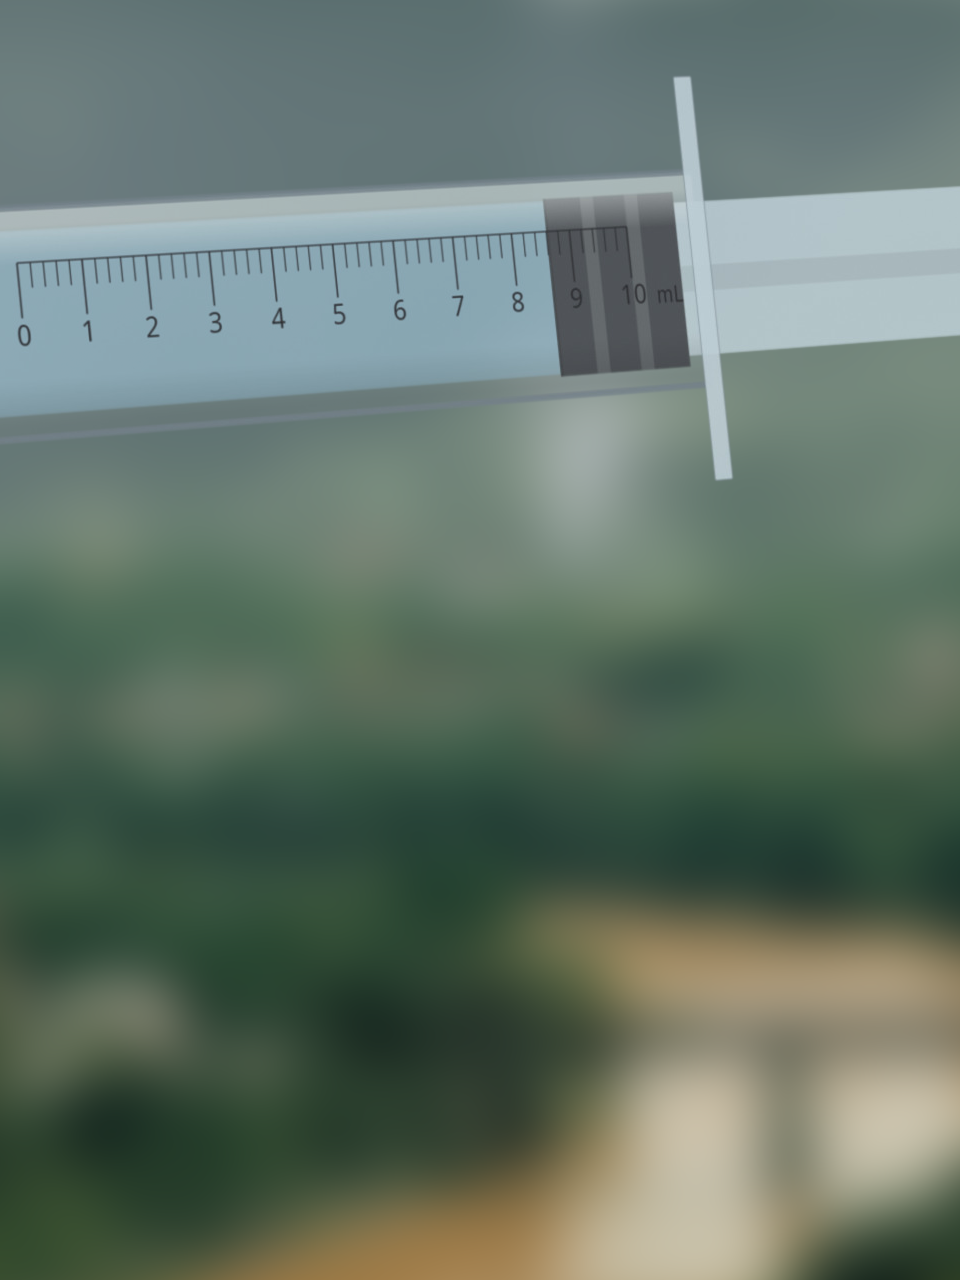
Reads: 8.6; mL
